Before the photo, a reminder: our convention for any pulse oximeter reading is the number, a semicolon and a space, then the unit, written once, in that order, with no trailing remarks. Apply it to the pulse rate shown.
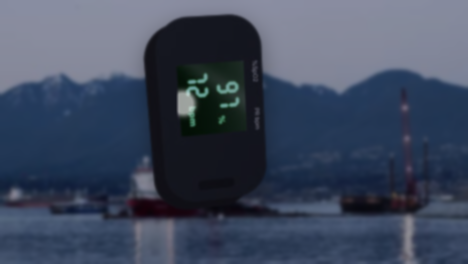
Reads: 72; bpm
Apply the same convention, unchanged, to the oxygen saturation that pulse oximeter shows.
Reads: 97; %
